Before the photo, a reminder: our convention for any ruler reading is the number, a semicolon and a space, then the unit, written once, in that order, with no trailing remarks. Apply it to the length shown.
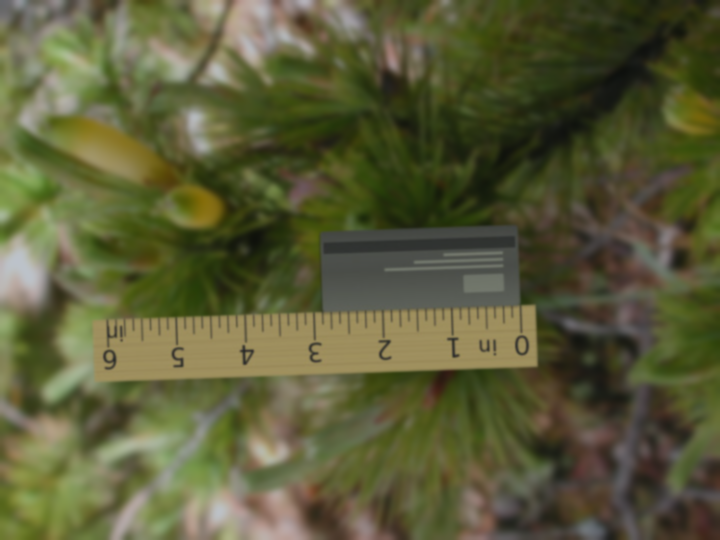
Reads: 2.875; in
